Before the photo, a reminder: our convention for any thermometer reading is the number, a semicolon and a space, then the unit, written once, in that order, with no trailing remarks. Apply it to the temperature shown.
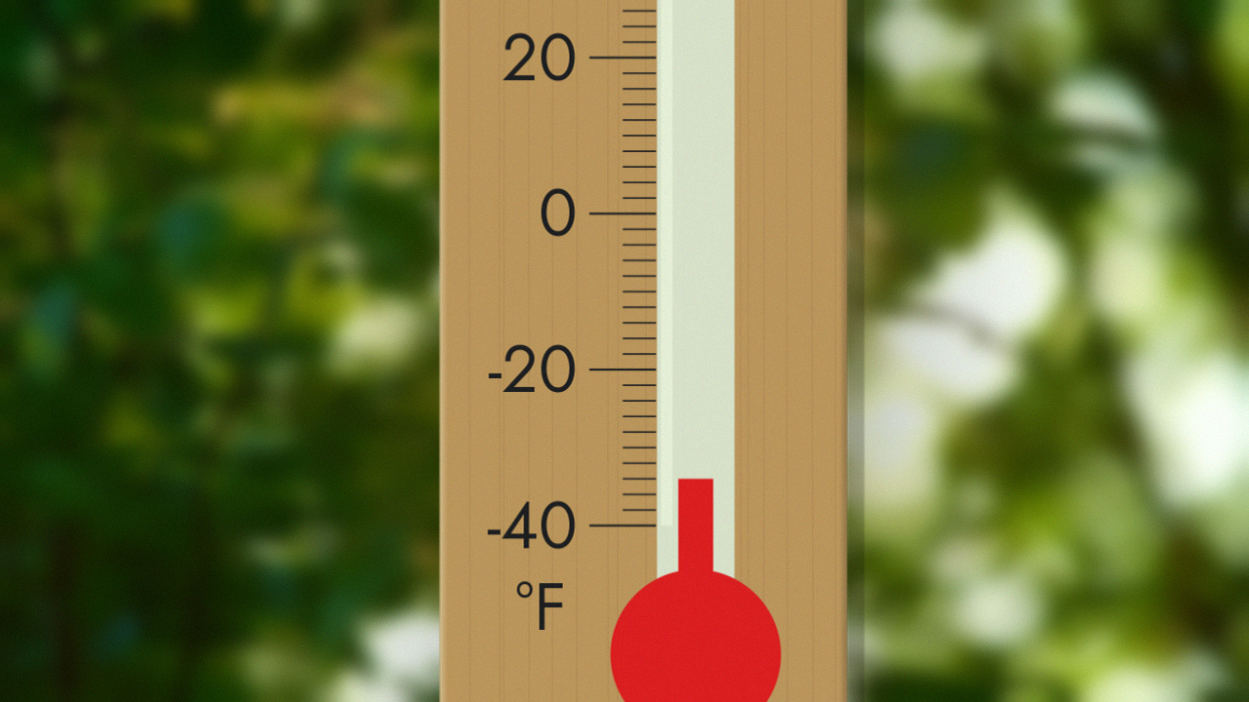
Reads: -34; °F
